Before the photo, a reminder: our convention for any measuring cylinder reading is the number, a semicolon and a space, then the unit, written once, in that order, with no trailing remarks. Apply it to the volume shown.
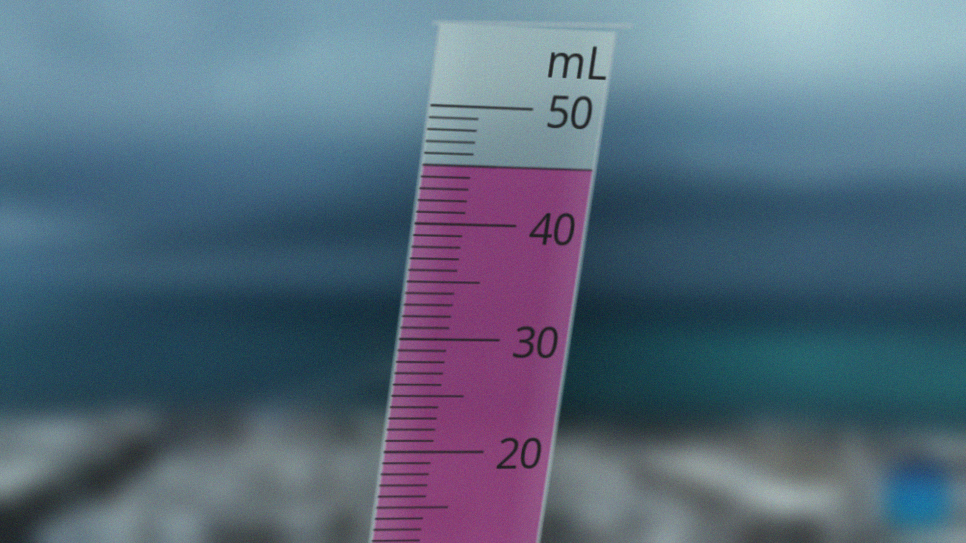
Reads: 45; mL
